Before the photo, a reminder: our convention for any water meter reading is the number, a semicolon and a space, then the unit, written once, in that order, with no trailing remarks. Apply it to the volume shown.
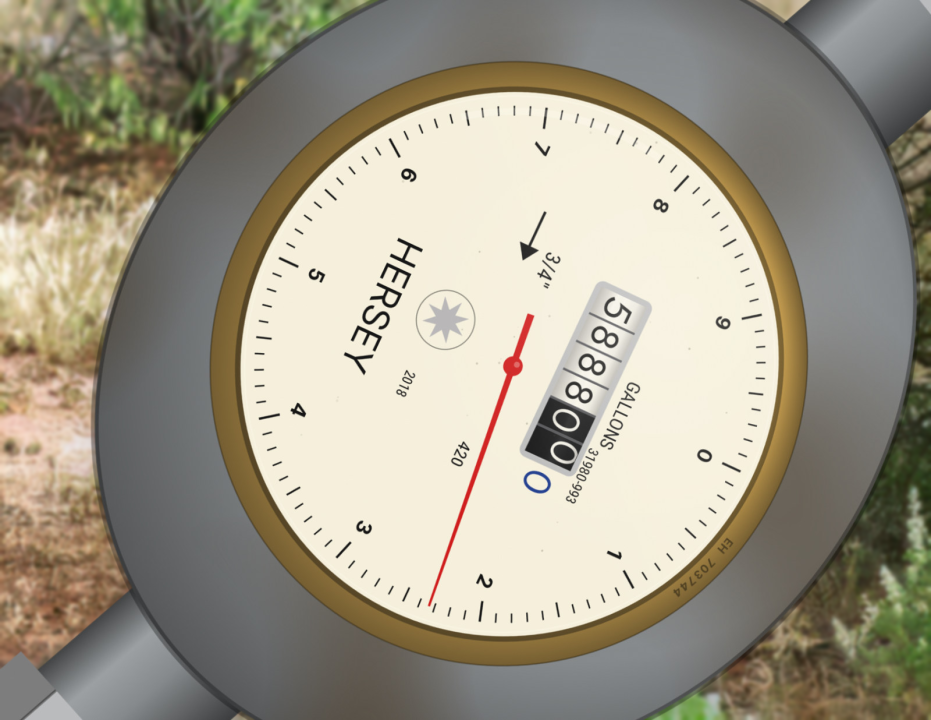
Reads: 5888002.3; gal
